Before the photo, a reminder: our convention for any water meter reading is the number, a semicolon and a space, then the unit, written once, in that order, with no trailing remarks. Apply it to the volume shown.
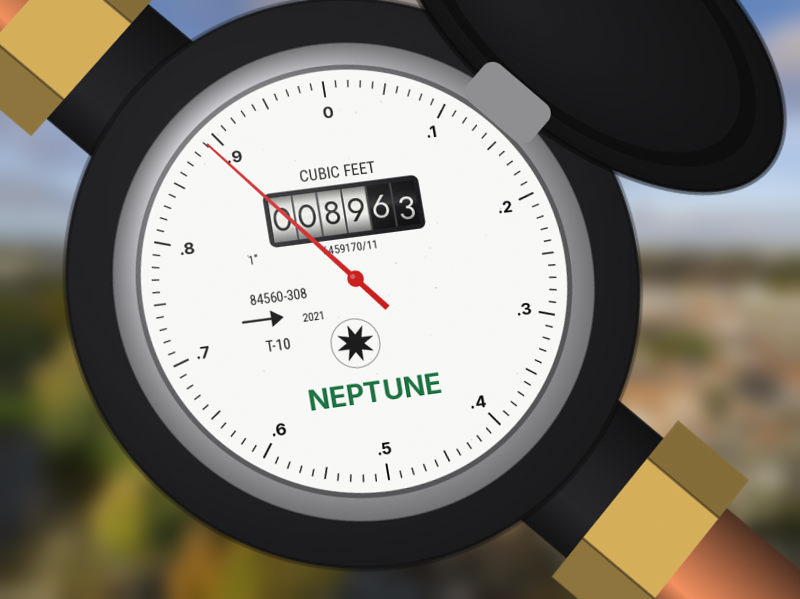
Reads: 8962.89; ft³
